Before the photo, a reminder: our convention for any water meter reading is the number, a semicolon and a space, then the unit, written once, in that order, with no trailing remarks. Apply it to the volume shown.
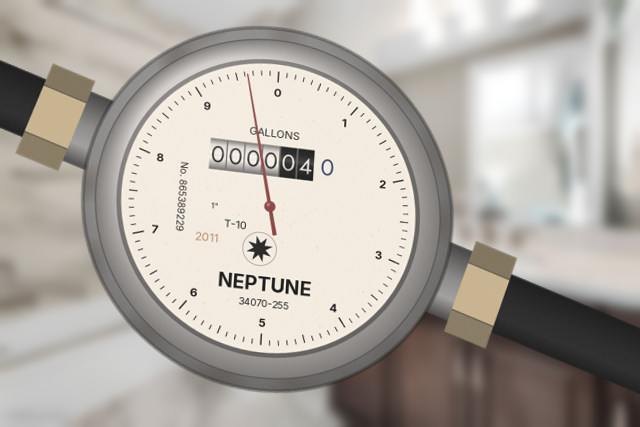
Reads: 39.6; gal
